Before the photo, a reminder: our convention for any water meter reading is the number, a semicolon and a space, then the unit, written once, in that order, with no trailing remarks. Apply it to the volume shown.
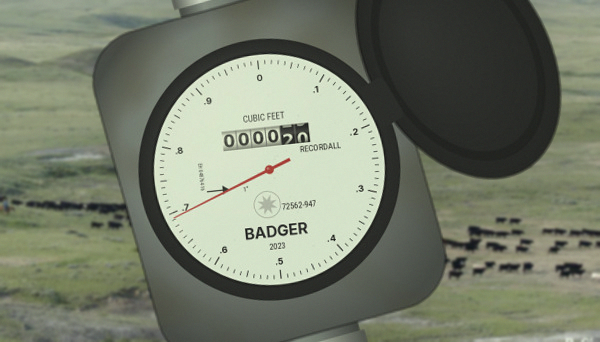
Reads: 19.69; ft³
